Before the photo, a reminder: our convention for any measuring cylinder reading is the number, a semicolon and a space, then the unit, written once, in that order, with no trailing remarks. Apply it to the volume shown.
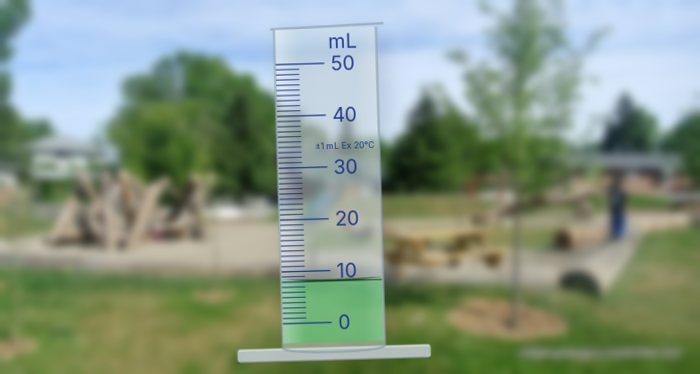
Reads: 8; mL
